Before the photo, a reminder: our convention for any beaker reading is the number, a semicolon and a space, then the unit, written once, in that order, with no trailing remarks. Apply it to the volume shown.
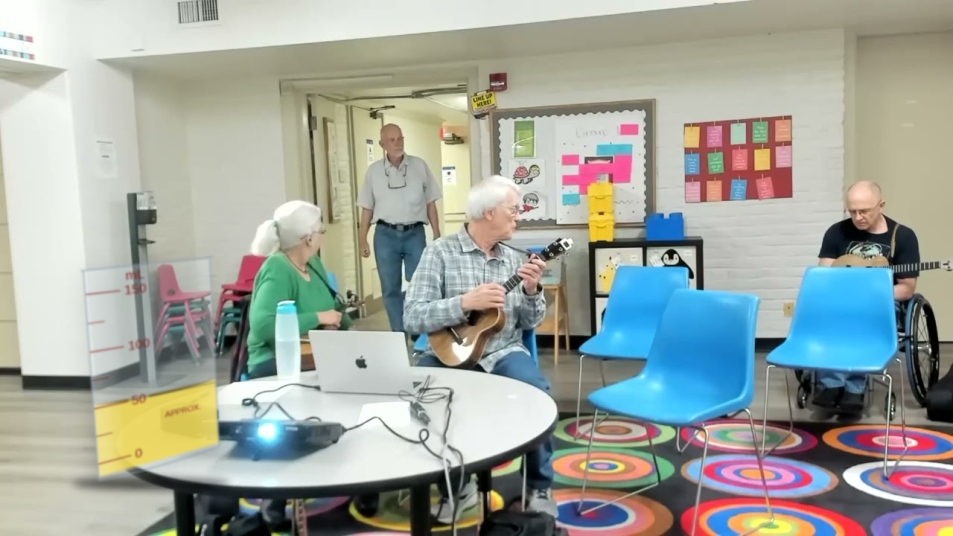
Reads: 50; mL
